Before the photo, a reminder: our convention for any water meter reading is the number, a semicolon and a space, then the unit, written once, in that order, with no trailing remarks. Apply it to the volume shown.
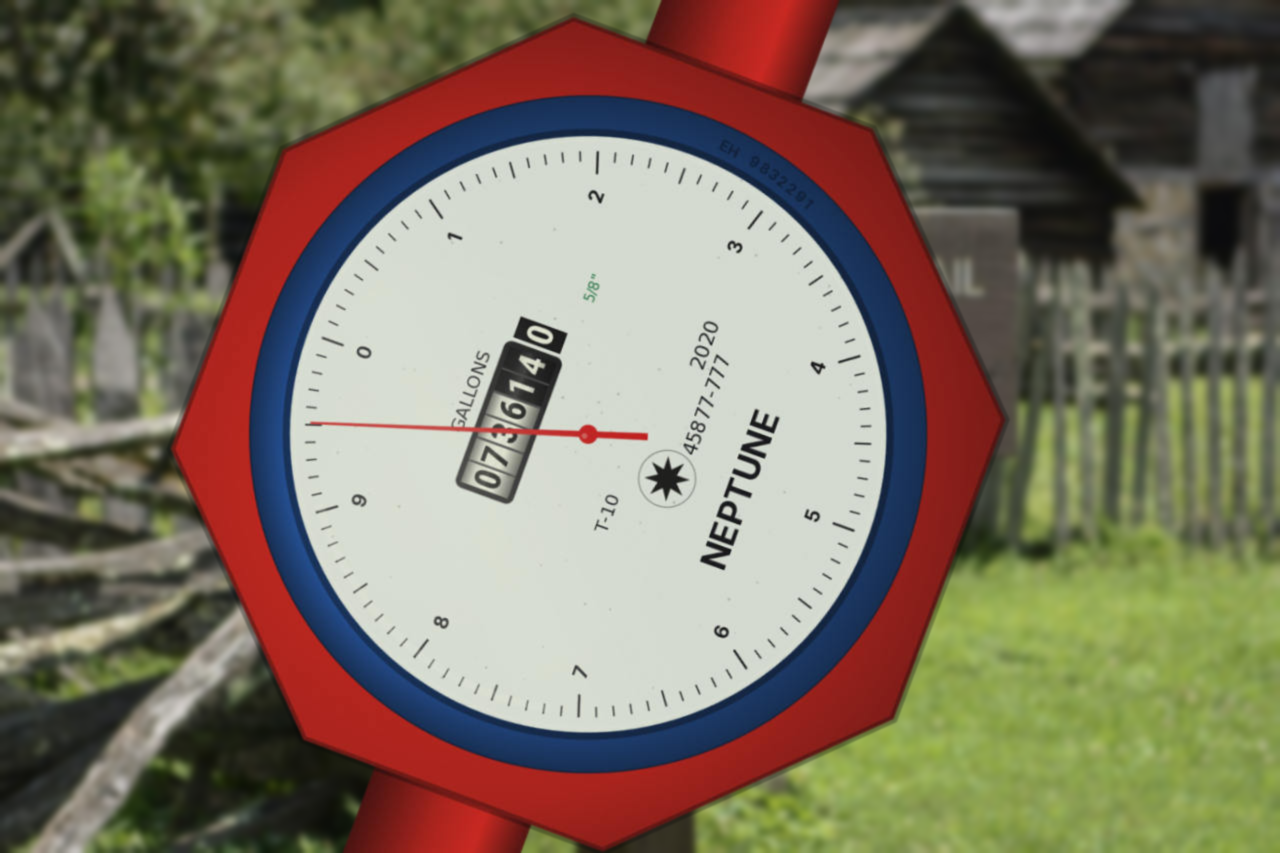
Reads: 736139.5; gal
